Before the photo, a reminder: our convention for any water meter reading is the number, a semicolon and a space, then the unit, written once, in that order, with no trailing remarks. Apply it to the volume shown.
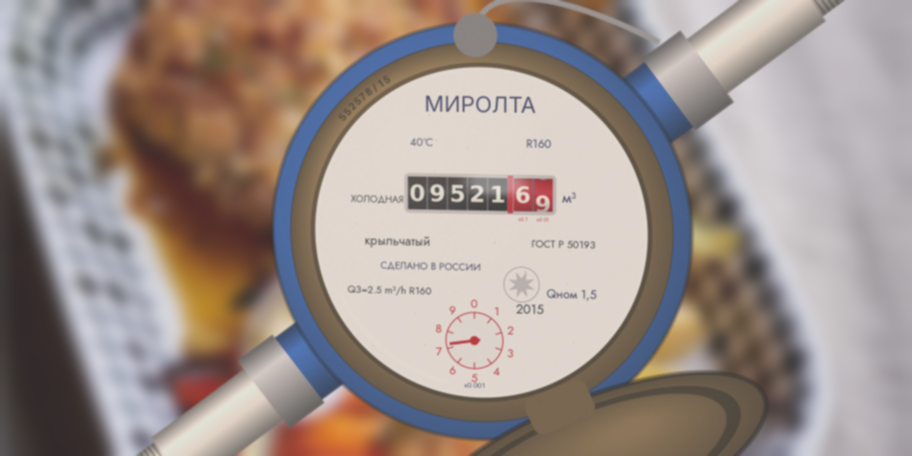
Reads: 9521.687; m³
